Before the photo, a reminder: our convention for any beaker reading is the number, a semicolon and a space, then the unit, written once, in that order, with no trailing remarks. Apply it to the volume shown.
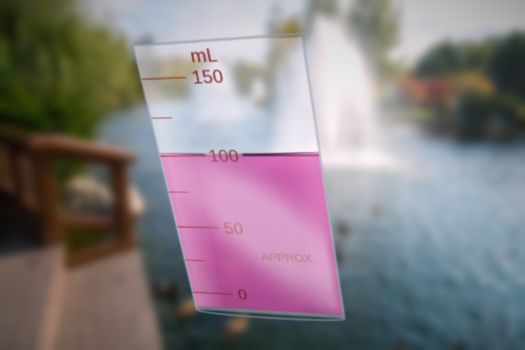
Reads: 100; mL
